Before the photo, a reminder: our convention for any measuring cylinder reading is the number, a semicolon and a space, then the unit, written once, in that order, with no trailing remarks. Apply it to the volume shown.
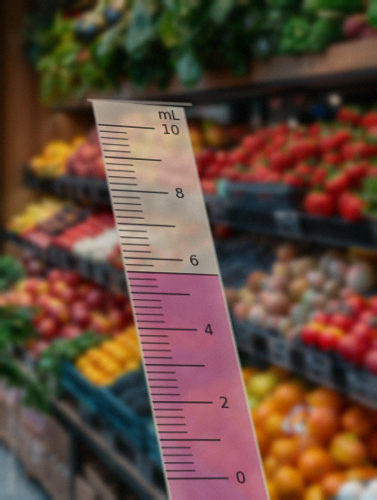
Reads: 5.6; mL
